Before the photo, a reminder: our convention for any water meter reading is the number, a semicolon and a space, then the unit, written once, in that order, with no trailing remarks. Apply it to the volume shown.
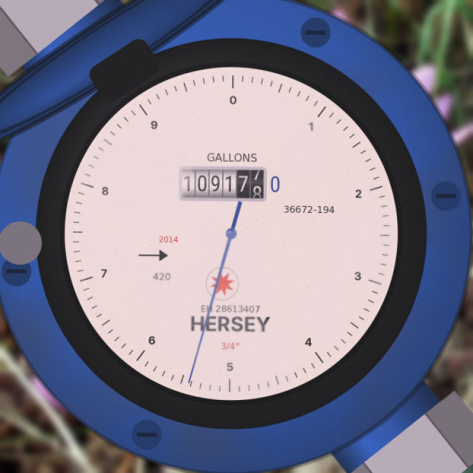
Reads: 1091775.4; gal
